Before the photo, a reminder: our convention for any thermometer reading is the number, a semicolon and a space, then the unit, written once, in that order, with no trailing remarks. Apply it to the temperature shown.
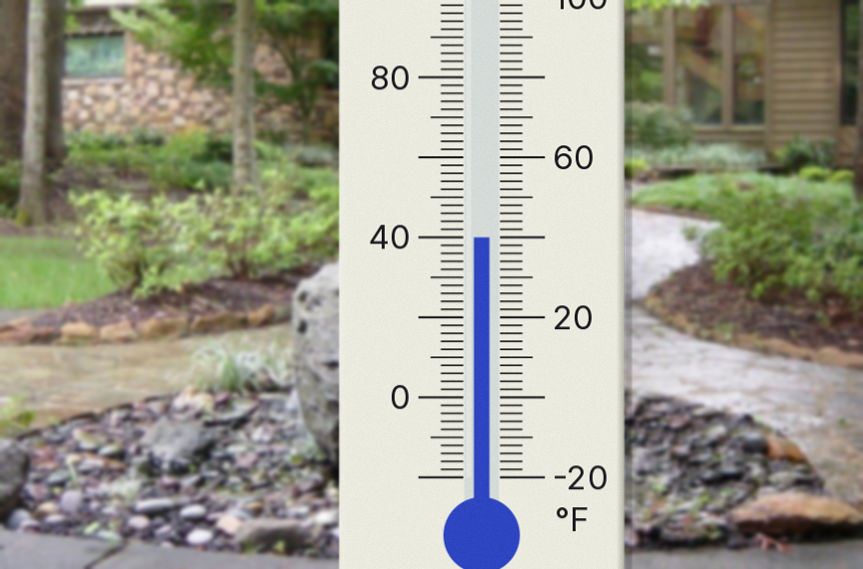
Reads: 40; °F
